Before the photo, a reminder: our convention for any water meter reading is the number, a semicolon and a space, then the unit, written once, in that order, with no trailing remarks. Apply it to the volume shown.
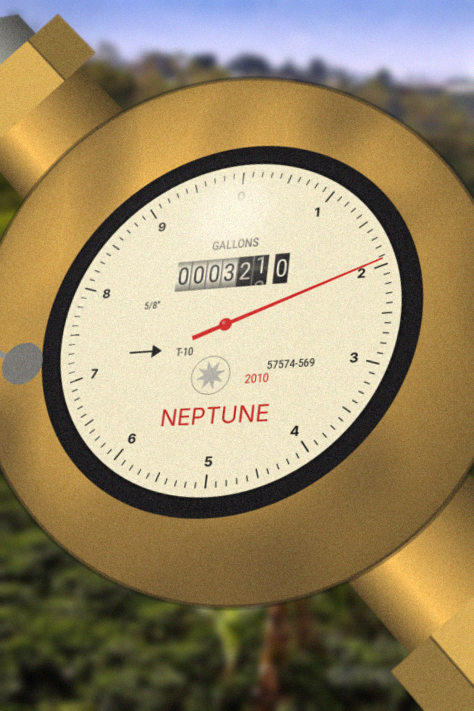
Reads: 3211.9; gal
